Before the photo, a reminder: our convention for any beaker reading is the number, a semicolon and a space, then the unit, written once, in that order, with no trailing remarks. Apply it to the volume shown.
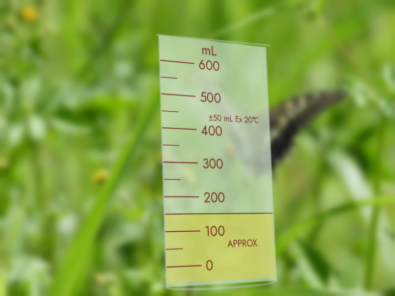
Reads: 150; mL
